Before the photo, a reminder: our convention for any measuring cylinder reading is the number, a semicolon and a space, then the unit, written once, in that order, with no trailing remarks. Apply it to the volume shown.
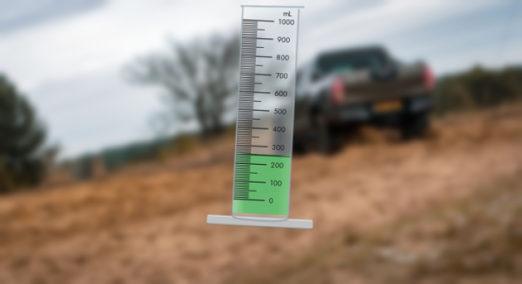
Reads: 250; mL
